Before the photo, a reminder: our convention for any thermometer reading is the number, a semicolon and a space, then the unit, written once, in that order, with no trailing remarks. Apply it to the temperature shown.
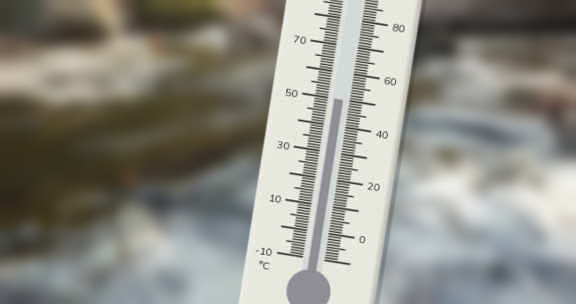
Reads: 50; °C
